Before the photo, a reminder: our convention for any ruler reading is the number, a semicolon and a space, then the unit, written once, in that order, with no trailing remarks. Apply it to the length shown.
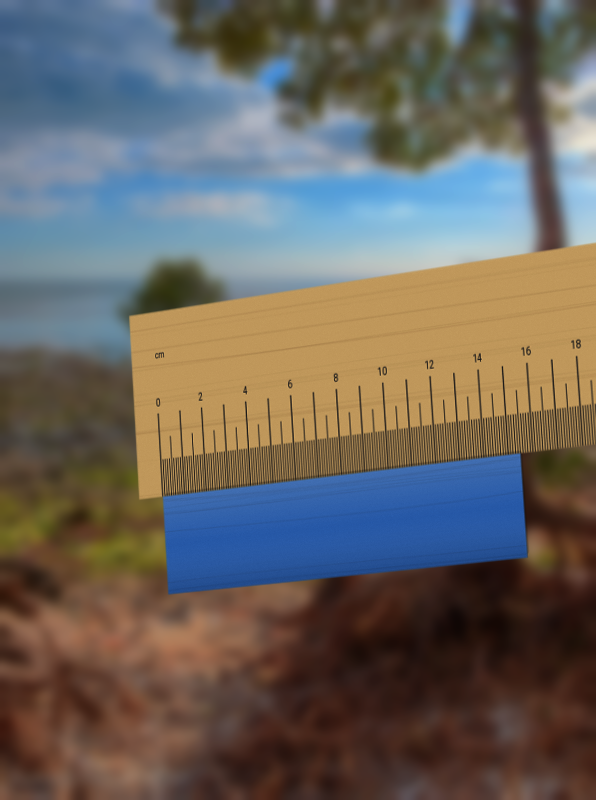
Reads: 15.5; cm
